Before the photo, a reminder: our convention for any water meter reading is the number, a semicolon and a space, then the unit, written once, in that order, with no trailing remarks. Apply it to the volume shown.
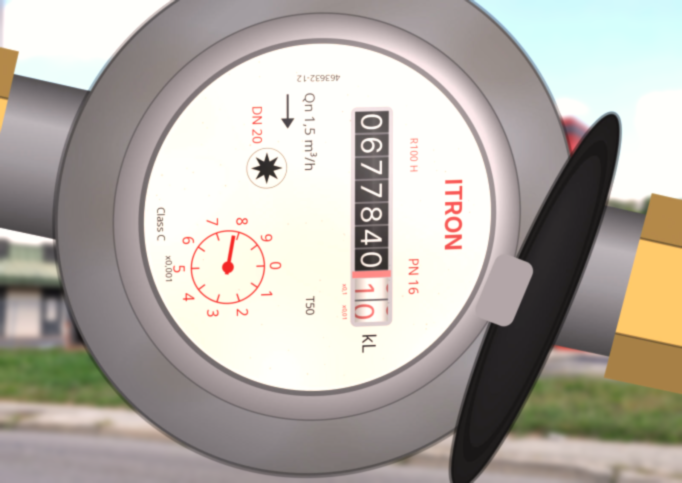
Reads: 677840.097; kL
